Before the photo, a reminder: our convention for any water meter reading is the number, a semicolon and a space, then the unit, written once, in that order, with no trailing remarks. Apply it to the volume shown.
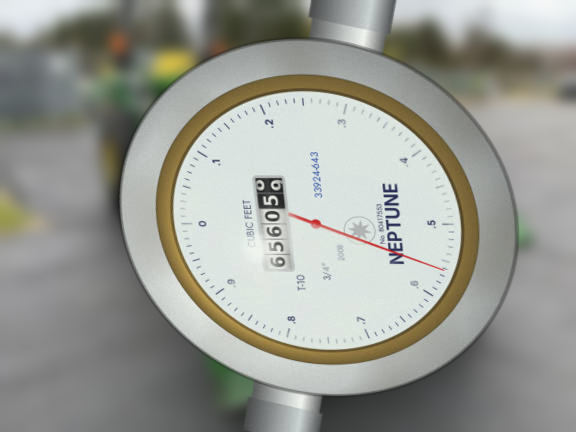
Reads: 656058.56; ft³
